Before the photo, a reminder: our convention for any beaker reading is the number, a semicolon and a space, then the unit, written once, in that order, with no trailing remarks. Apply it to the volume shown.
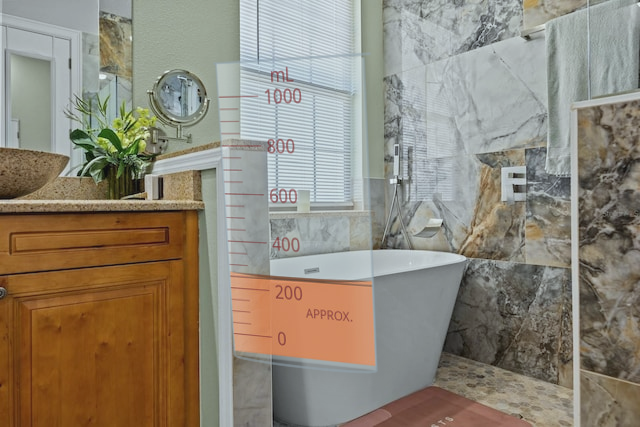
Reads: 250; mL
